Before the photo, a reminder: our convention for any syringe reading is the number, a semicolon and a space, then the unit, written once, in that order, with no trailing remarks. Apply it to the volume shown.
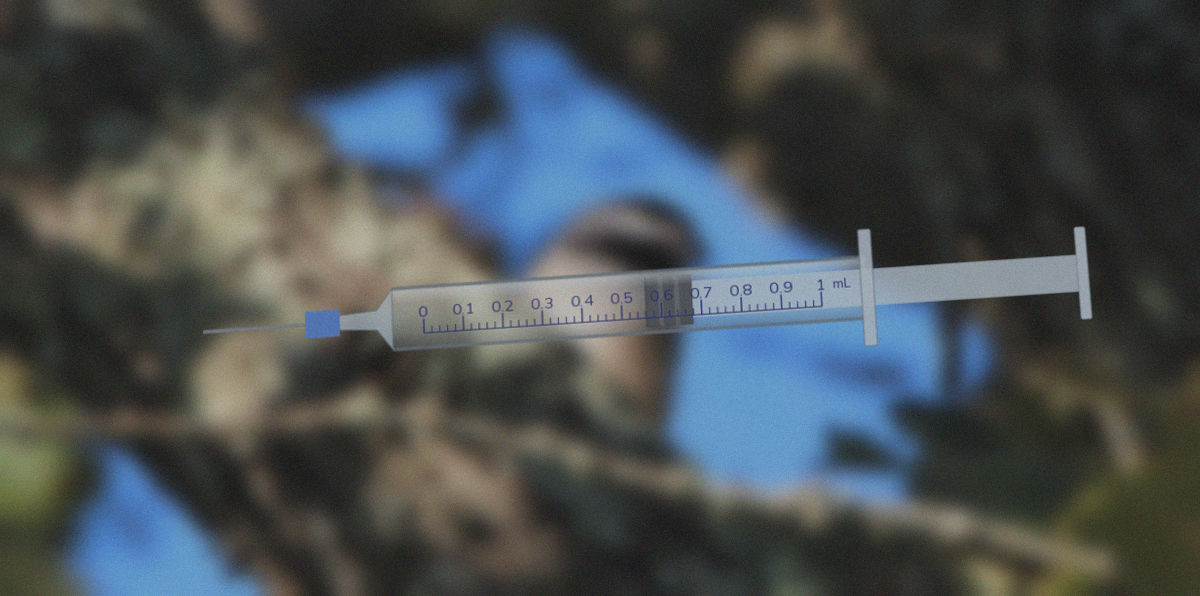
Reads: 0.56; mL
